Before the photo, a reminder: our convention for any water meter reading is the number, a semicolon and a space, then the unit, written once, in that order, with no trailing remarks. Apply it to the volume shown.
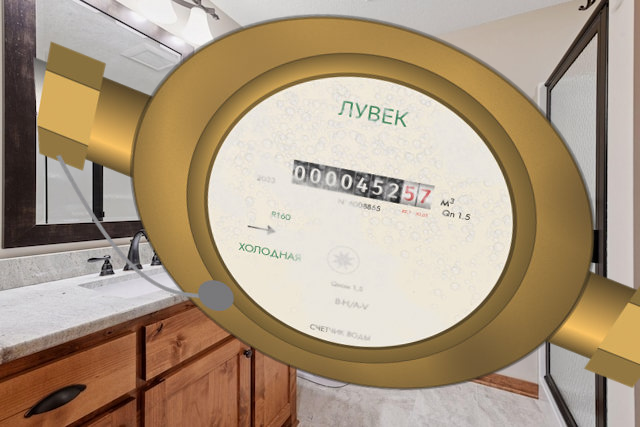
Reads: 452.57; m³
